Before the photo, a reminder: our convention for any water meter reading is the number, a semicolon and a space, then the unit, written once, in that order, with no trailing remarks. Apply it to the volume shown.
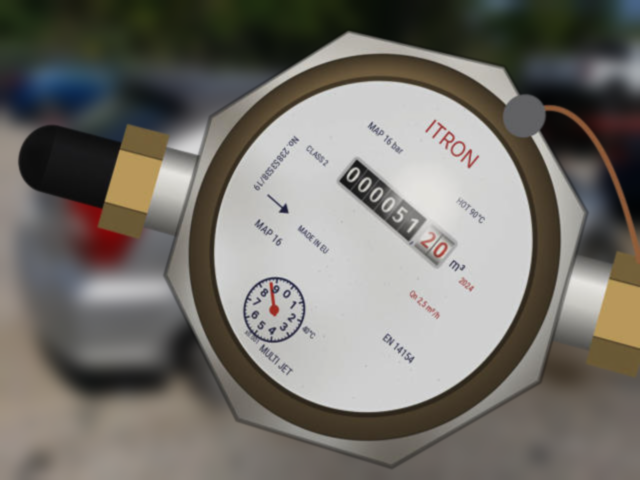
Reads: 51.208; m³
